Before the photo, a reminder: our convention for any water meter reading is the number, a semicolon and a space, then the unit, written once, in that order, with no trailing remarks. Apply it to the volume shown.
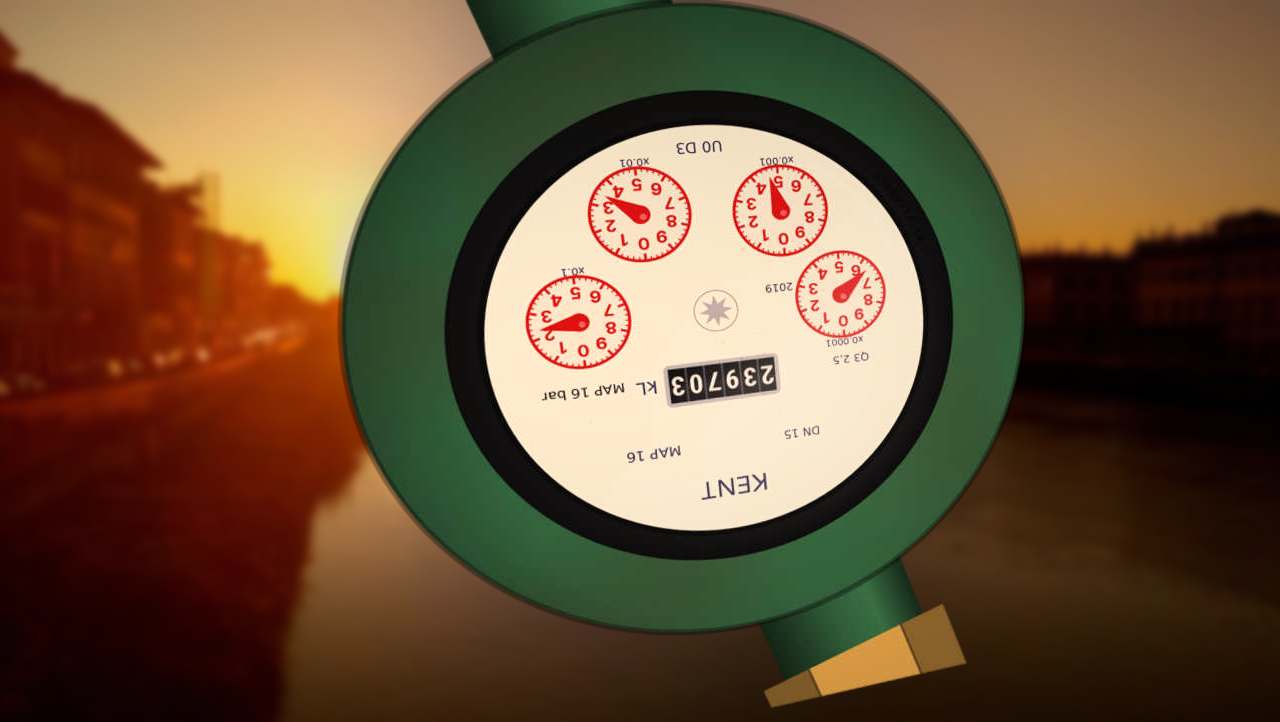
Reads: 239703.2346; kL
